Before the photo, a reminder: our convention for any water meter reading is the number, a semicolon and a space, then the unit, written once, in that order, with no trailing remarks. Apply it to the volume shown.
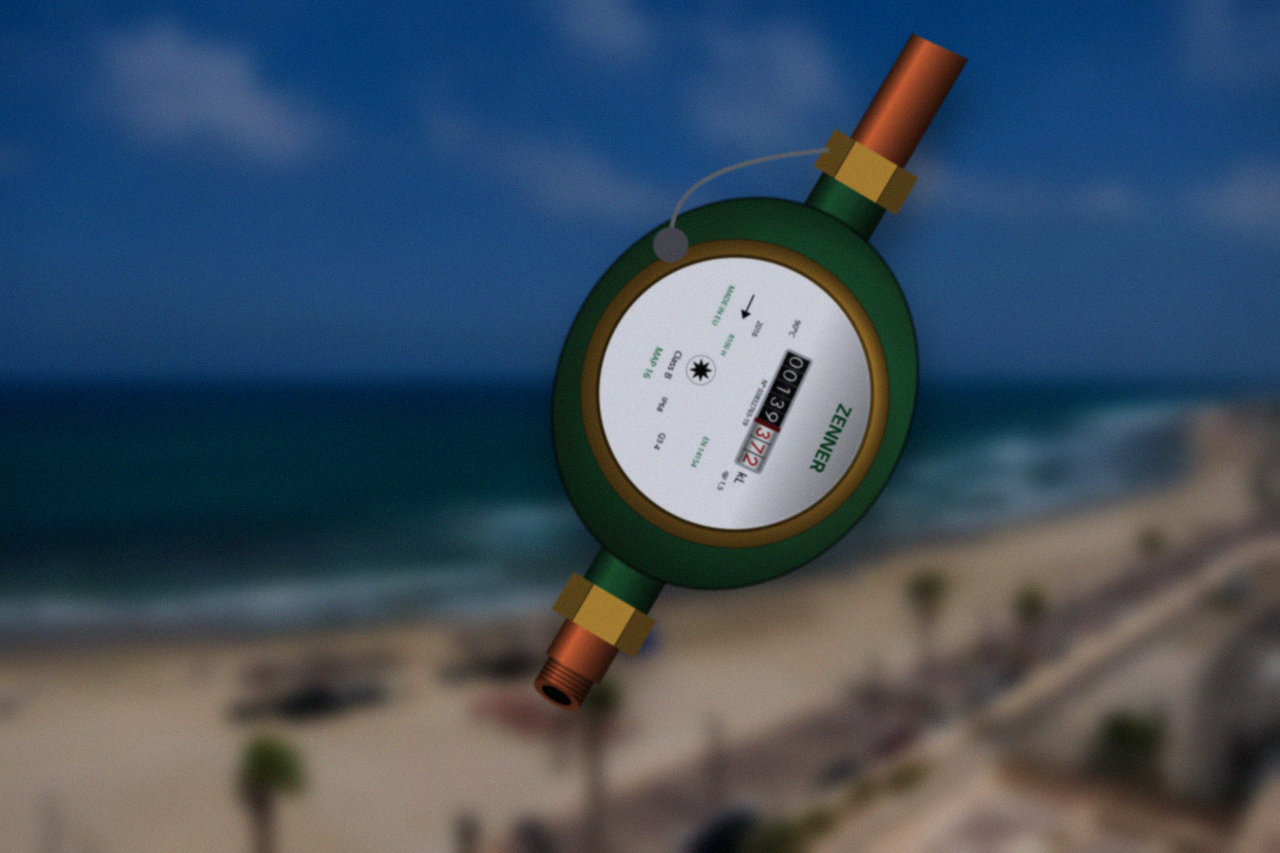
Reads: 139.372; kL
